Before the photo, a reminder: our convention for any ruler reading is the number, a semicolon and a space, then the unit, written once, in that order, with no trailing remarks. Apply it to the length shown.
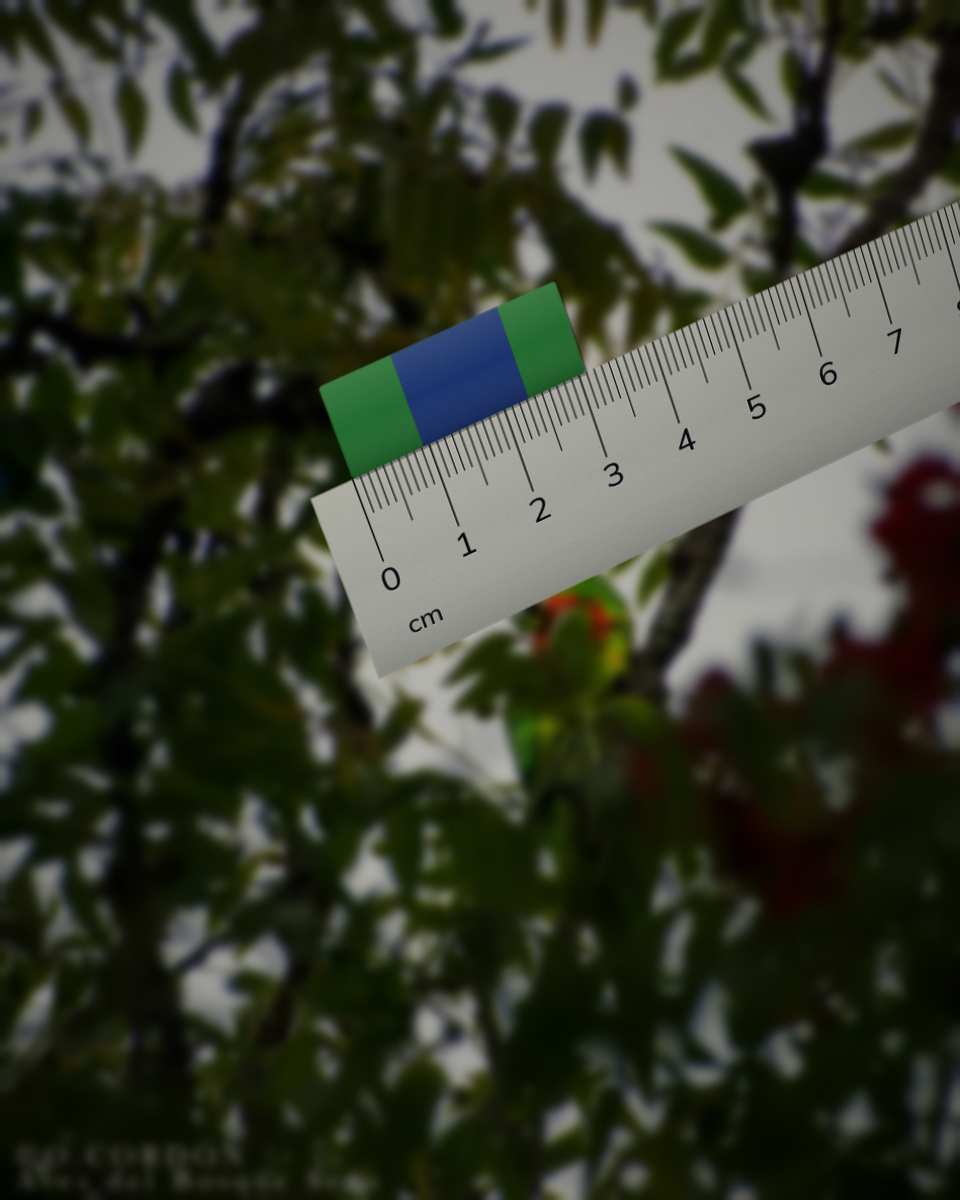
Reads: 3.1; cm
